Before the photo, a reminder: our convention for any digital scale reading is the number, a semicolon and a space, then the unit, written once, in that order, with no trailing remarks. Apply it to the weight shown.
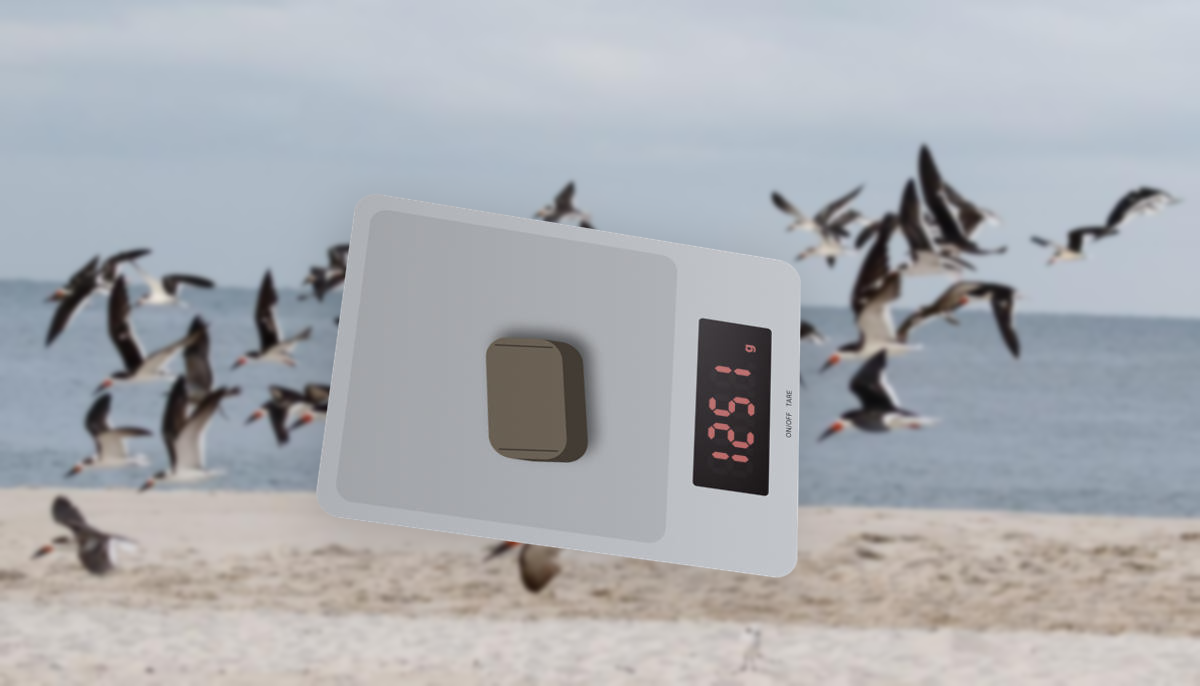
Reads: 1251; g
